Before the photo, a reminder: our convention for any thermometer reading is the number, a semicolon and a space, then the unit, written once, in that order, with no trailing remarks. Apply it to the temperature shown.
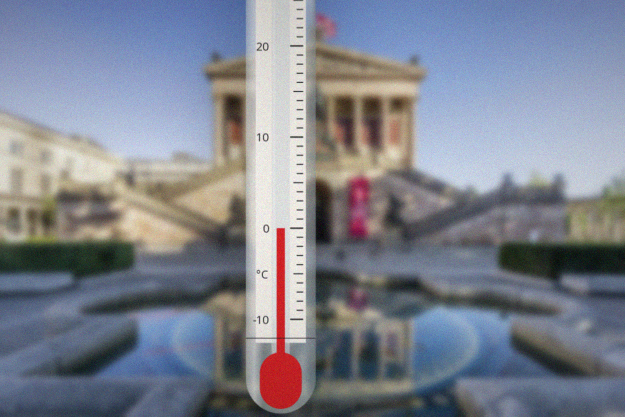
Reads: 0; °C
